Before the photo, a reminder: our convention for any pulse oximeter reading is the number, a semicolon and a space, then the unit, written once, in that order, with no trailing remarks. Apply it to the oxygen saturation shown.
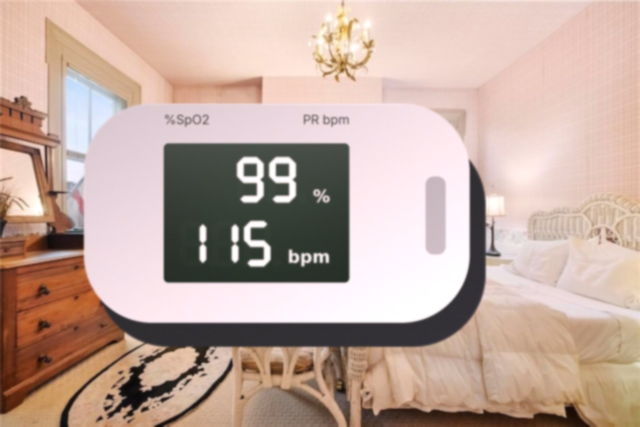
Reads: 99; %
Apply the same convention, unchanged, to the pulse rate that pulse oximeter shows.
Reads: 115; bpm
